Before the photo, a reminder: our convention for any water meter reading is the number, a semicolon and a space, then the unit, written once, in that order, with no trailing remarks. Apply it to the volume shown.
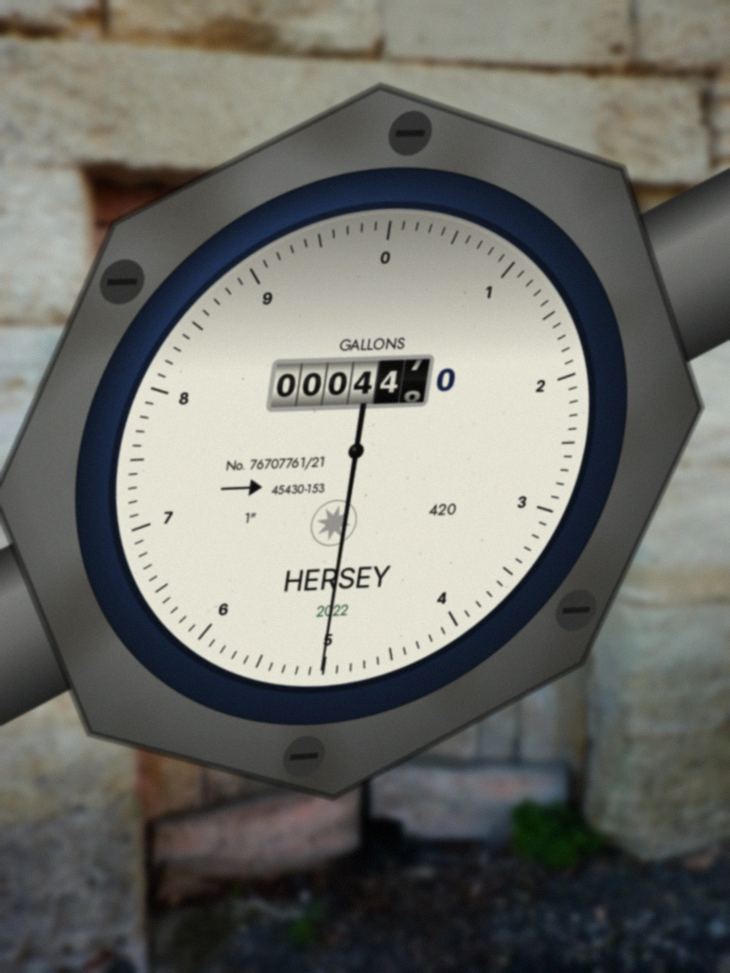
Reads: 4475.0; gal
